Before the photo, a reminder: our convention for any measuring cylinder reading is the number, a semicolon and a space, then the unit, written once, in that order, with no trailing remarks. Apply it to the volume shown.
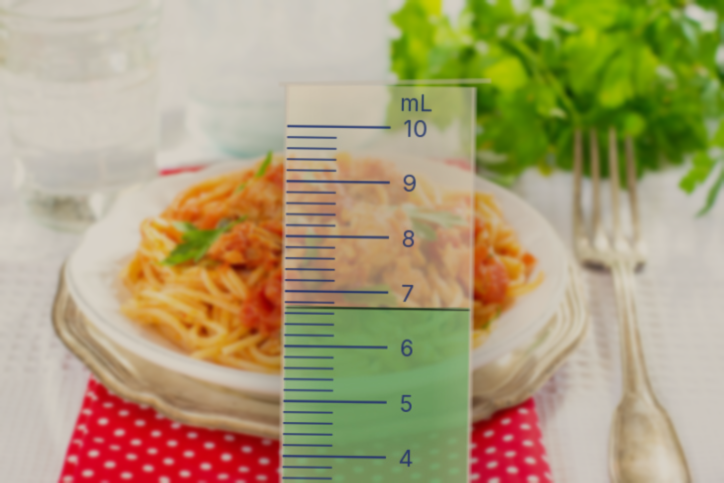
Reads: 6.7; mL
